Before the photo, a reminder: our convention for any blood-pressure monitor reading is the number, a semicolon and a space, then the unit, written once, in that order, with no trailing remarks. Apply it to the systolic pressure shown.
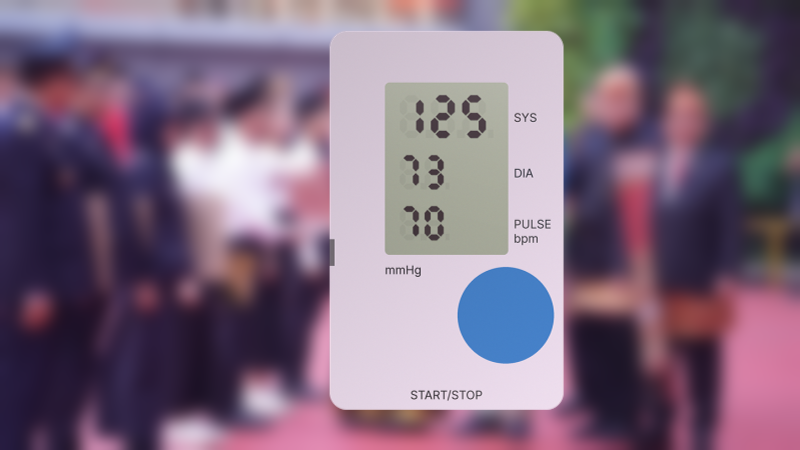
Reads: 125; mmHg
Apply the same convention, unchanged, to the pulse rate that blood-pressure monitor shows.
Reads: 70; bpm
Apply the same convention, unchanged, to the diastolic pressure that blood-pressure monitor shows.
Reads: 73; mmHg
